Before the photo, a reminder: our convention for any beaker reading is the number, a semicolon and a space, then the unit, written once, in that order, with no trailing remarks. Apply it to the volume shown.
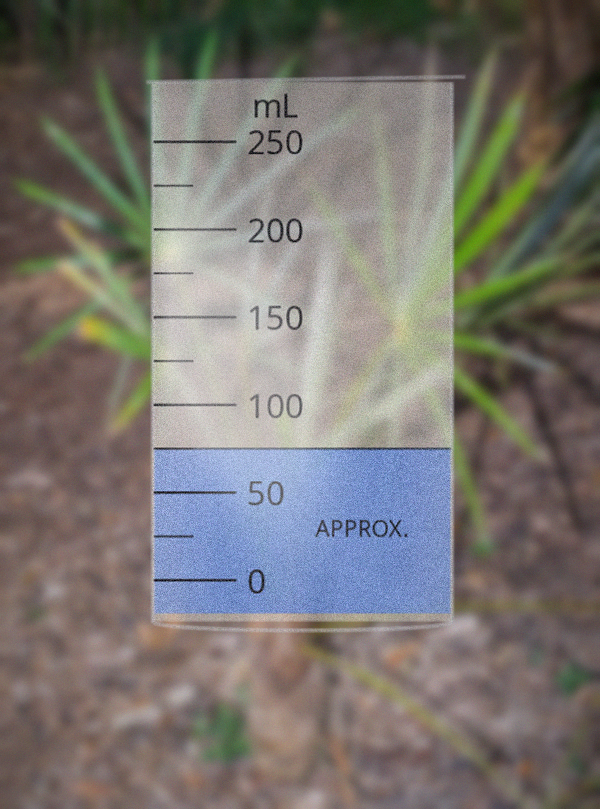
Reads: 75; mL
